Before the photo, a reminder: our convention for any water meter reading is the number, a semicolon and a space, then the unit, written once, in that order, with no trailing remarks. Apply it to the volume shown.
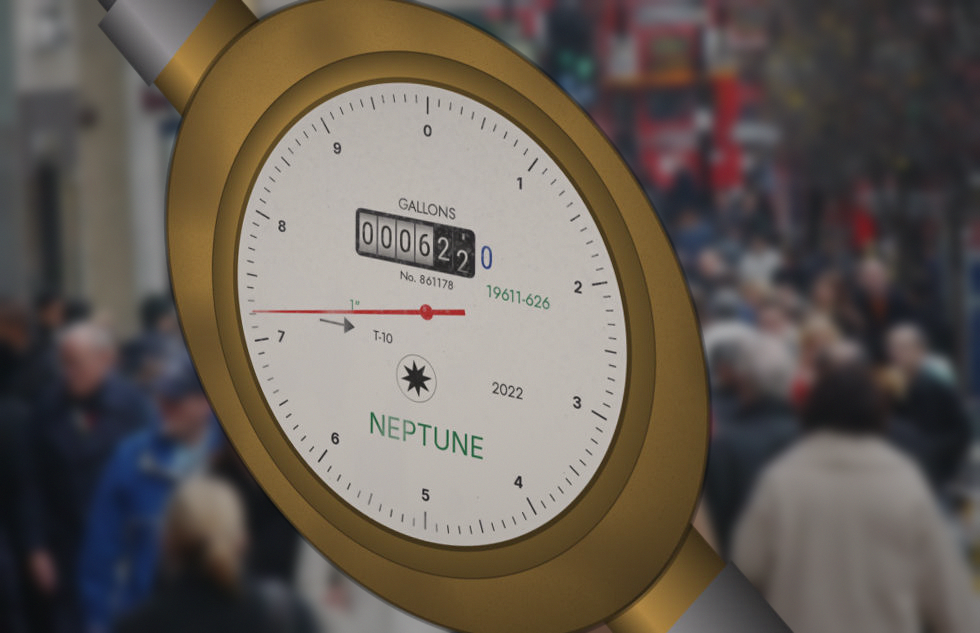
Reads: 6217.2; gal
